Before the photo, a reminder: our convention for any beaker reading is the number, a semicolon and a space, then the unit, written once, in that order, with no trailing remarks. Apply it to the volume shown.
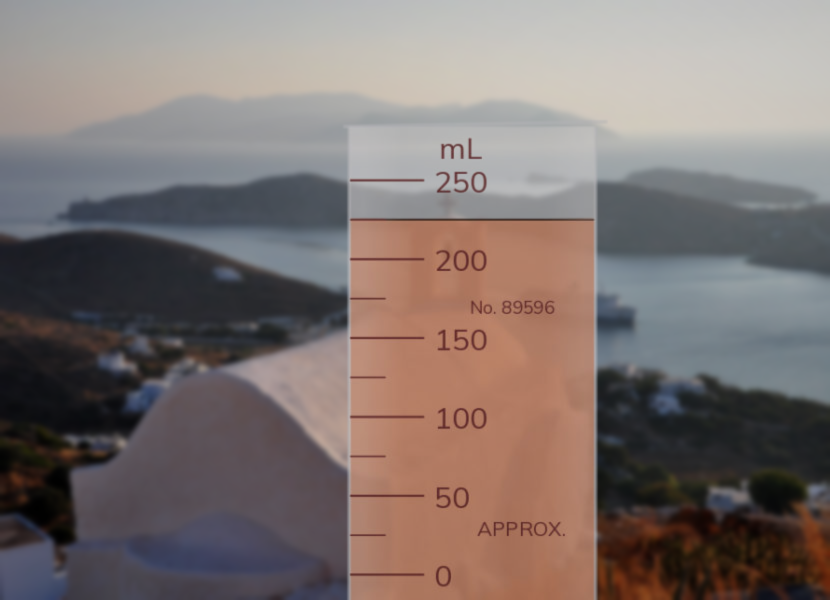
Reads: 225; mL
